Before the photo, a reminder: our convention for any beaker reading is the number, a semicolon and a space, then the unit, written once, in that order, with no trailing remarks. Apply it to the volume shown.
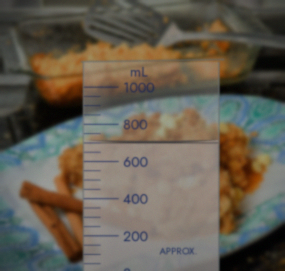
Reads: 700; mL
